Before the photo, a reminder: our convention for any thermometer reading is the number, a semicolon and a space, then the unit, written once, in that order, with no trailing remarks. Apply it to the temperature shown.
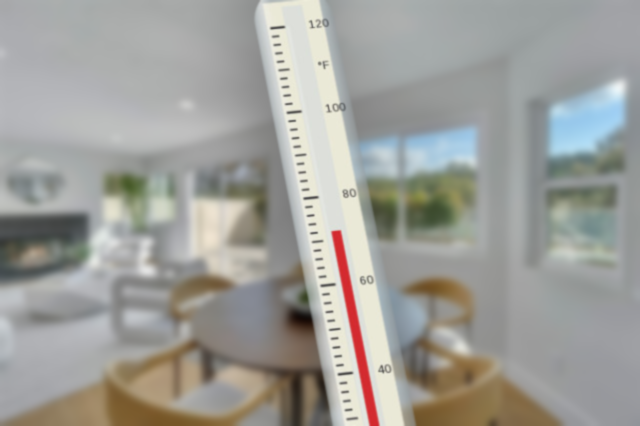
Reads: 72; °F
